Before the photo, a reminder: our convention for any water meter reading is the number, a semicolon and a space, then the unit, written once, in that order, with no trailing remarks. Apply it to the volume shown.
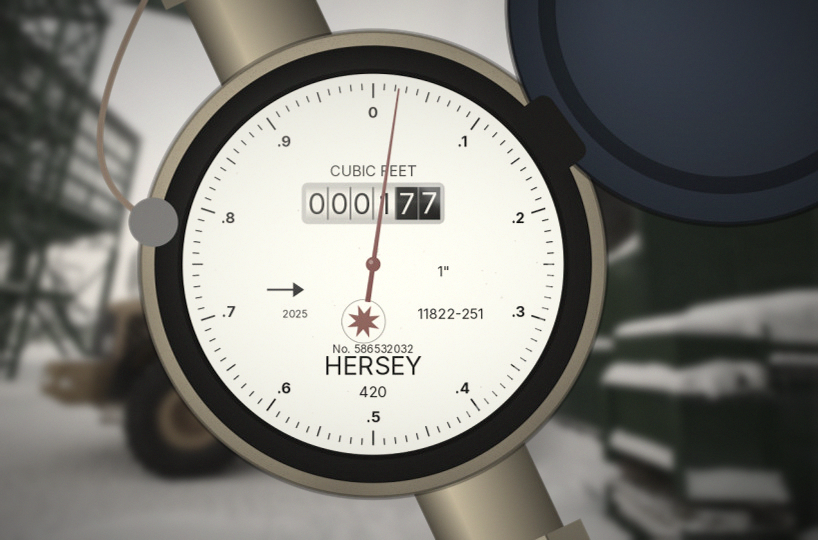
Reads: 177.02; ft³
